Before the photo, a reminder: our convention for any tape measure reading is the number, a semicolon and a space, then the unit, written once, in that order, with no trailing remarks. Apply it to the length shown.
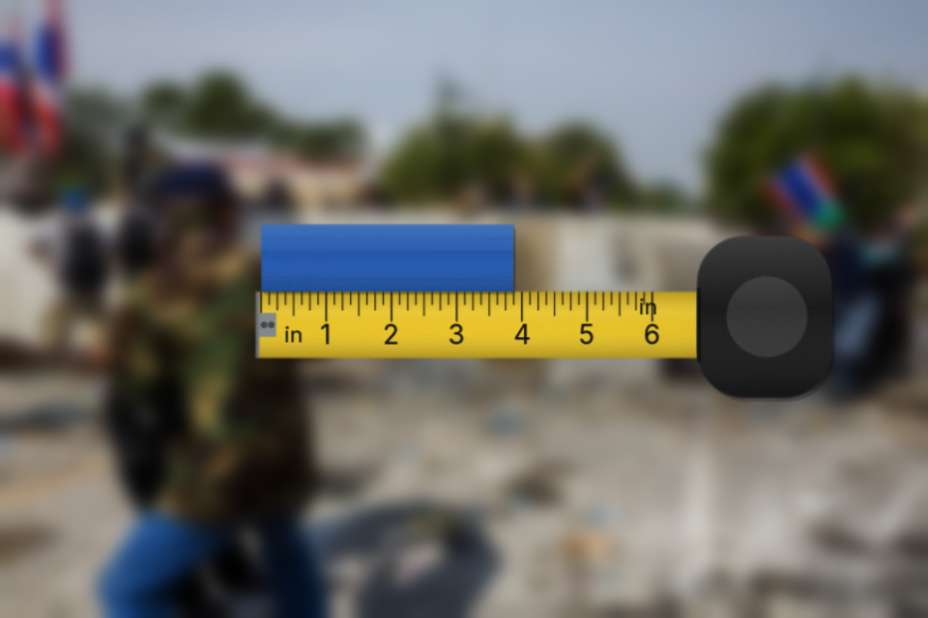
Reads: 3.875; in
